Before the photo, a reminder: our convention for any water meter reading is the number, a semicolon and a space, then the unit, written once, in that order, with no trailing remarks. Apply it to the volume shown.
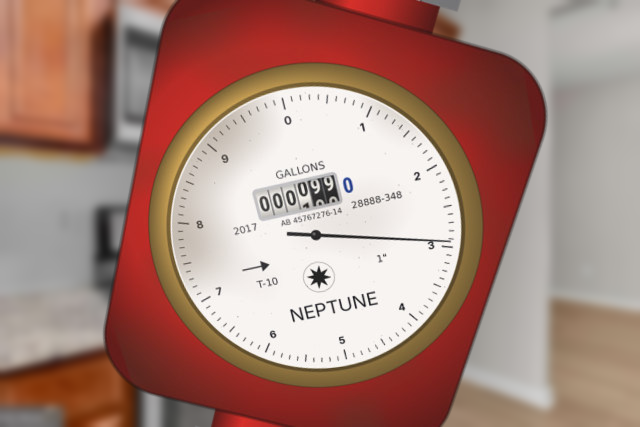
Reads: 992.9; gal
